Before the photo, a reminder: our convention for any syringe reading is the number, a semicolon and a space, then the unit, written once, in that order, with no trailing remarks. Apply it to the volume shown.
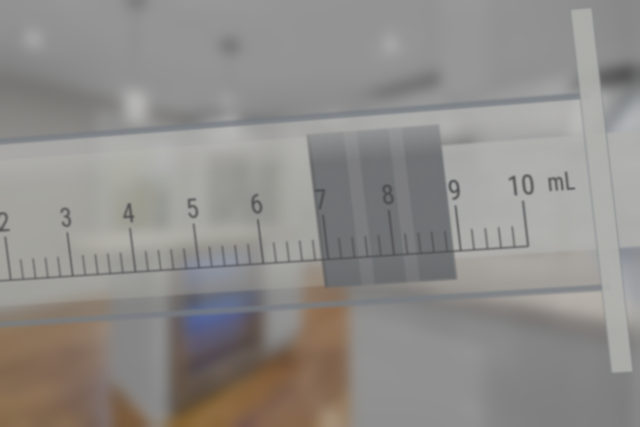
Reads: 6.9; mL
